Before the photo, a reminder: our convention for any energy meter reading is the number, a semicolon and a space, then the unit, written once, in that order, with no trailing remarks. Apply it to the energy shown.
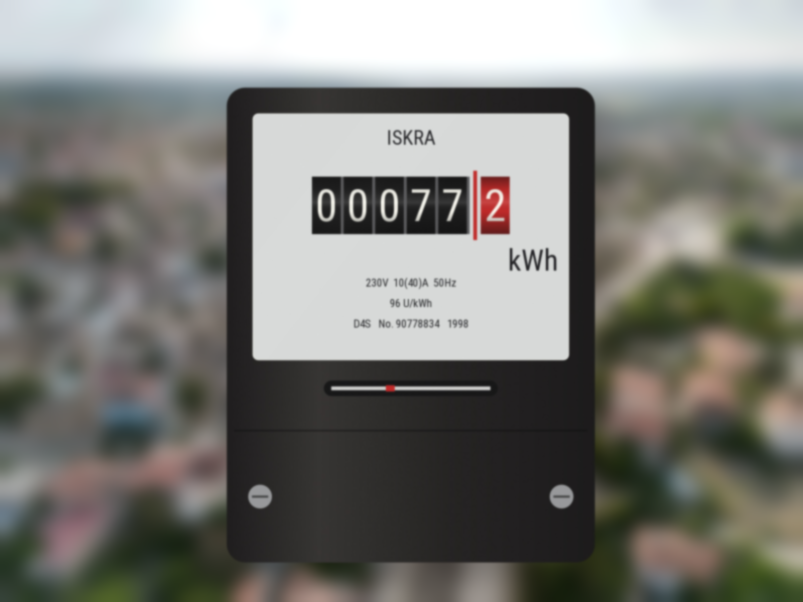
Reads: 77.2; kWh
